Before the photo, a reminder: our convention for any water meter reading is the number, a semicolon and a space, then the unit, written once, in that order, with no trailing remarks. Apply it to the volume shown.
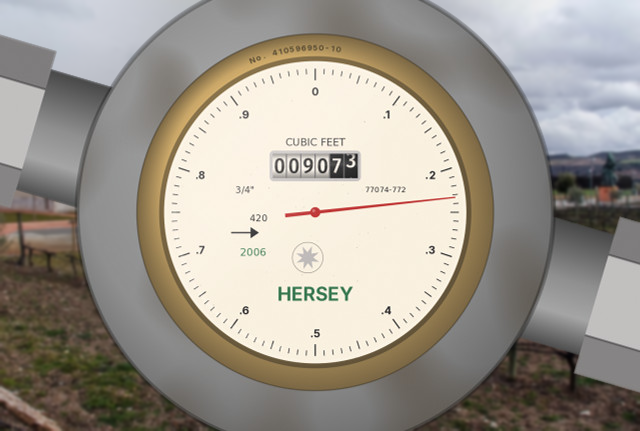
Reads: 9073.23; ft³
